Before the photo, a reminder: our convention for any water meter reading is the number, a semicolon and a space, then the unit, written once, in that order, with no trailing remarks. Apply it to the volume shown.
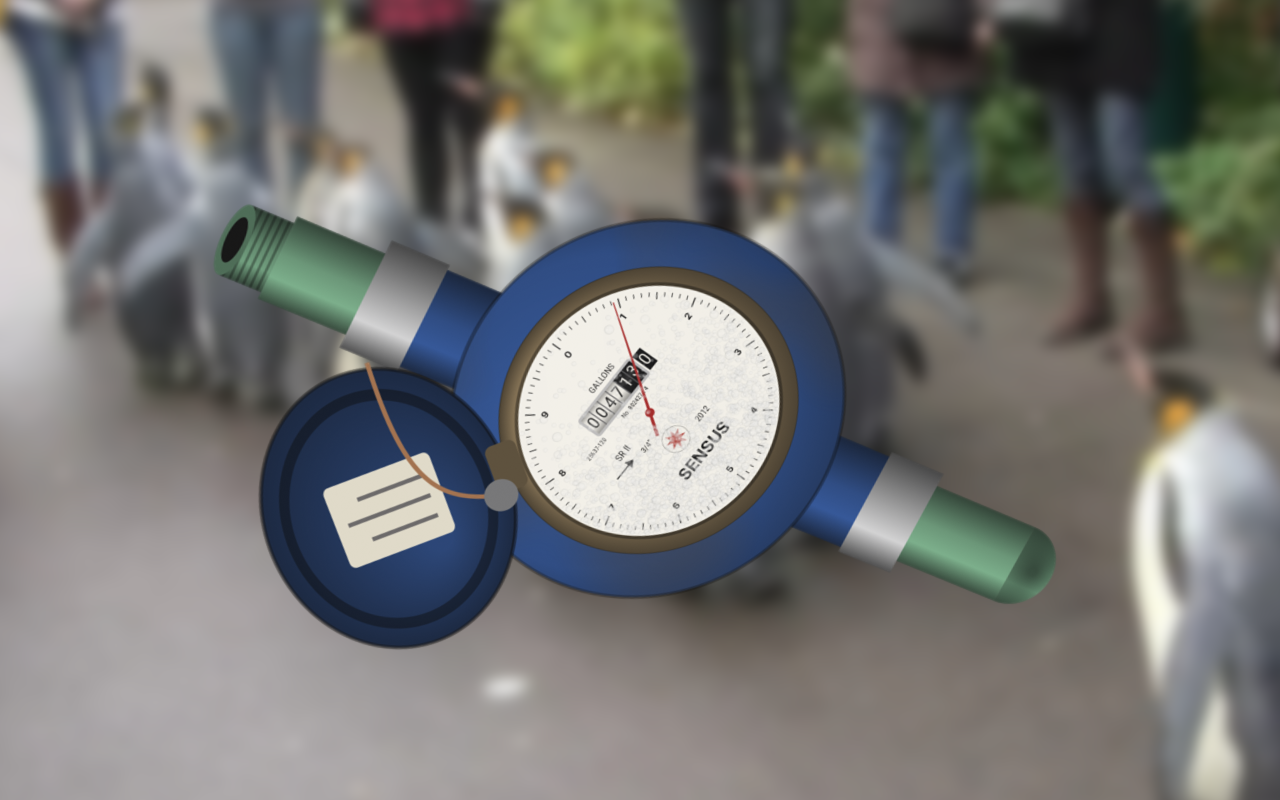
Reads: 47130.9; gal
